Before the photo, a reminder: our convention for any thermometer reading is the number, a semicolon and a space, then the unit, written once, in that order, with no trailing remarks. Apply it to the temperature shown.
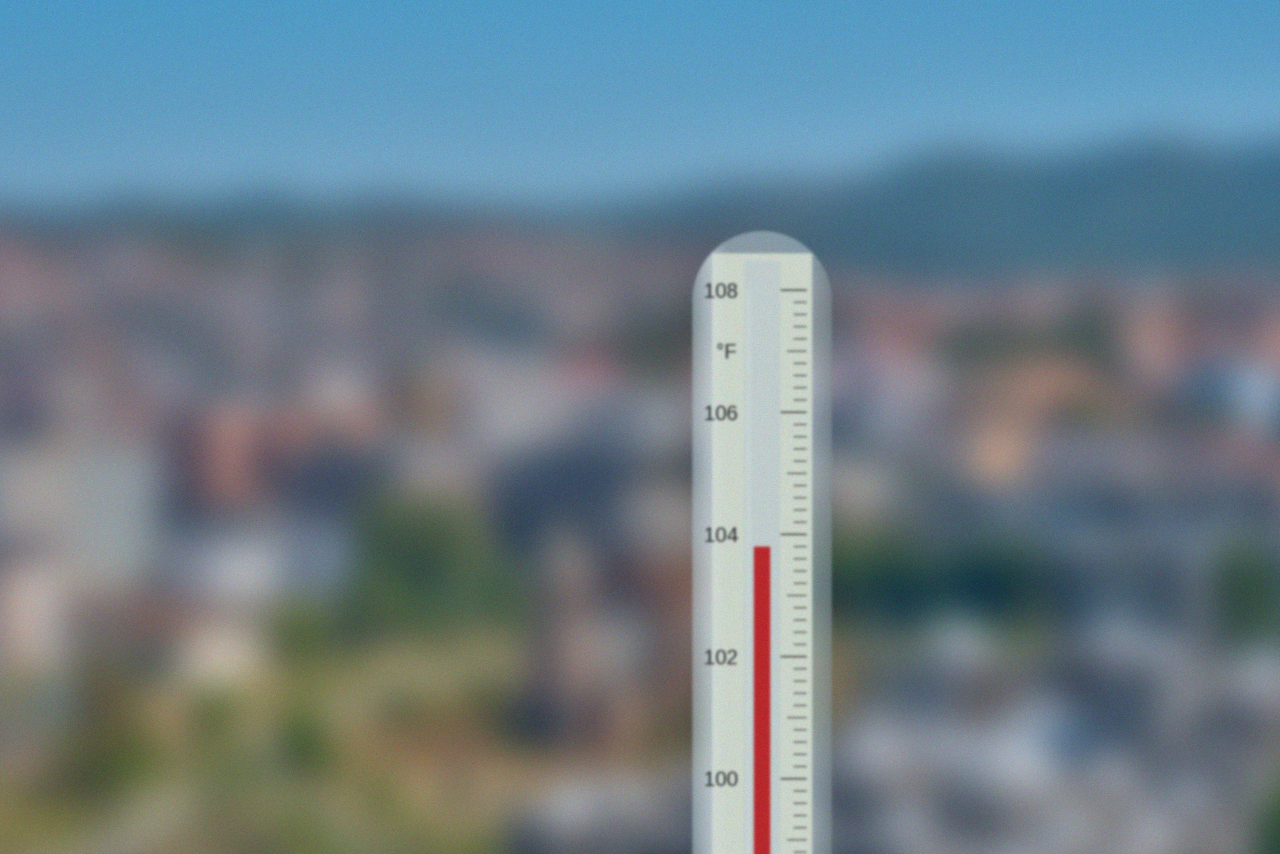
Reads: 103.8; °F
